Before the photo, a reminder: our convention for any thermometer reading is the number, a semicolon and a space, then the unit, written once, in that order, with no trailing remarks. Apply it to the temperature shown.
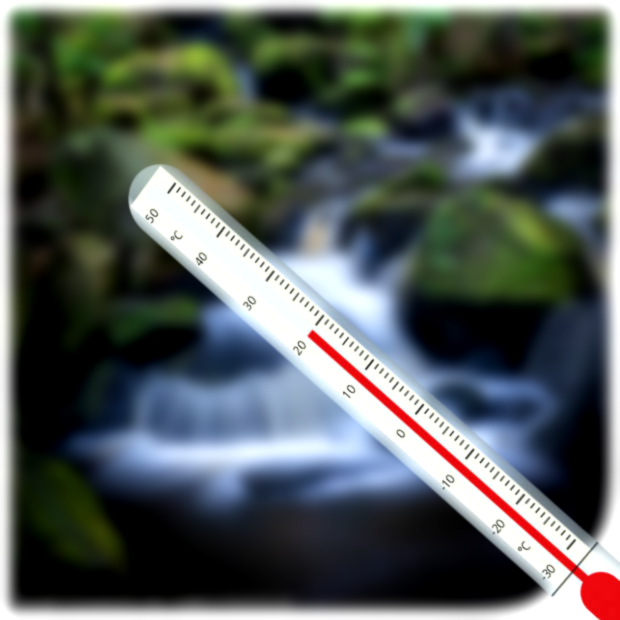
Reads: 20; °C
